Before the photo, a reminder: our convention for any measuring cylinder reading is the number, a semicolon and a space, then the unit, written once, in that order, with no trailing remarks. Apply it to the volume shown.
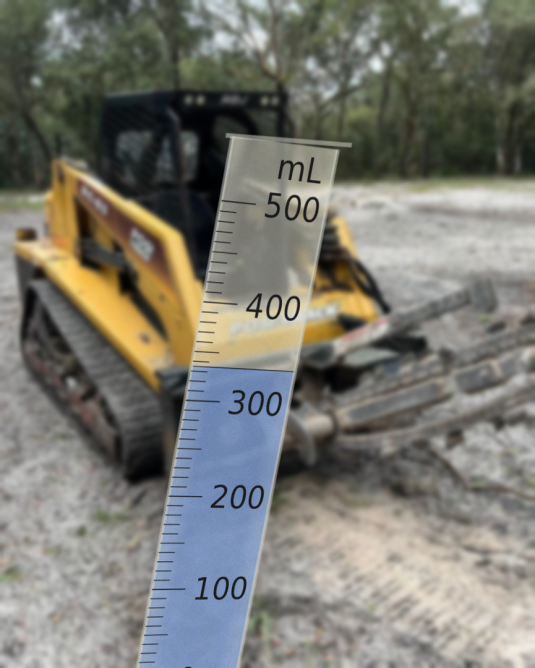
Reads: 335; mL
